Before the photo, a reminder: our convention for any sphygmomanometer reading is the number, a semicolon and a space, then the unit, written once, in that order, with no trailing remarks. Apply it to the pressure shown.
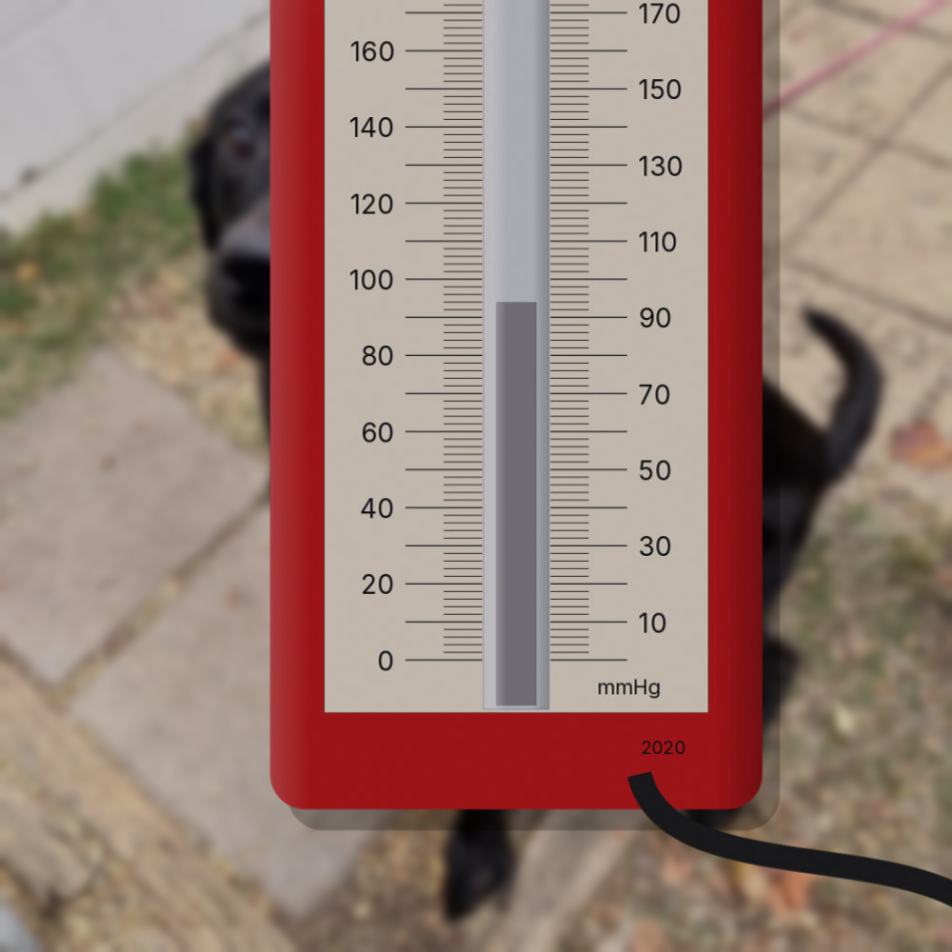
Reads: 94; mmHg
